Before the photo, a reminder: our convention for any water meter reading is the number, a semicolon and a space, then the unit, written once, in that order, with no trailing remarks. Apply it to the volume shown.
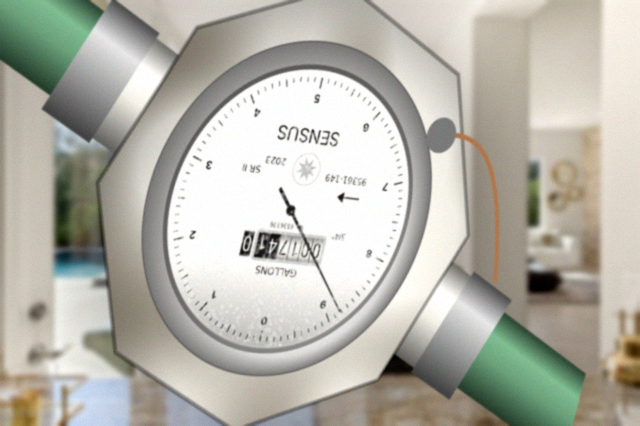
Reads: 17408.8; gal
